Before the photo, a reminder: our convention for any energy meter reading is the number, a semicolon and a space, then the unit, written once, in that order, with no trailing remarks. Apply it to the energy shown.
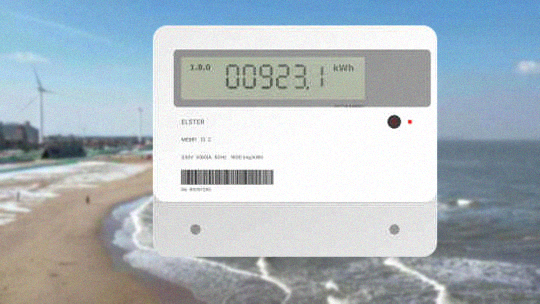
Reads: 923.1; kWh
